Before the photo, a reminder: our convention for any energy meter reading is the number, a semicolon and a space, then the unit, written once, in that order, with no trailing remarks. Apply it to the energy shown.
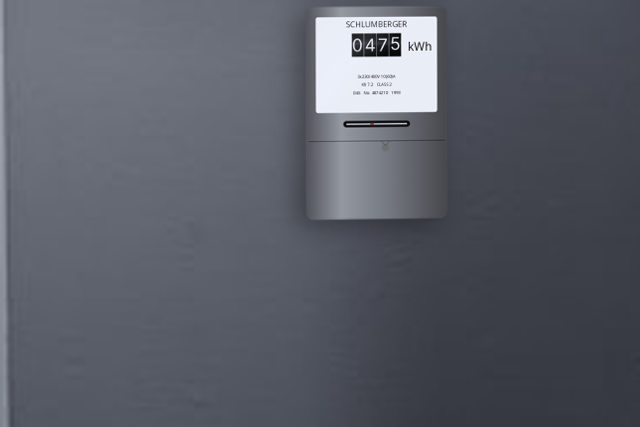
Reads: 475; kWh
